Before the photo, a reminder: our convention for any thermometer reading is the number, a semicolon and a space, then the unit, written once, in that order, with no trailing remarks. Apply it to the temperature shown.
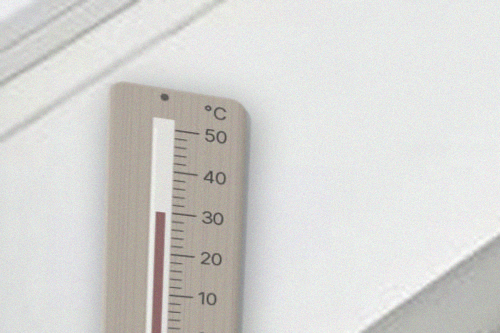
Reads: 30; °C
